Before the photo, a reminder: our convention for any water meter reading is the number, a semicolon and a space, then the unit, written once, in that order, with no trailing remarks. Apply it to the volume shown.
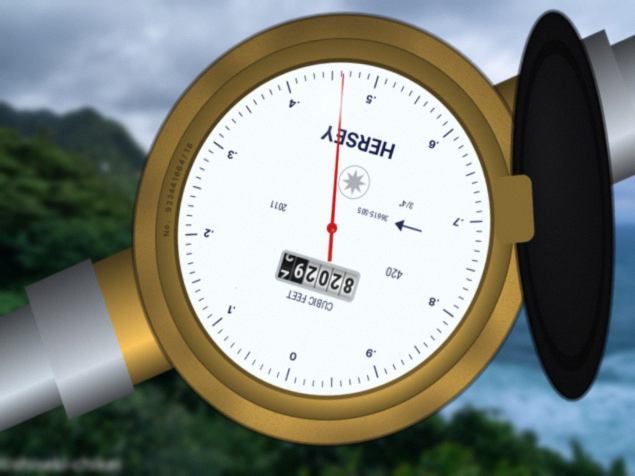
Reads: 820292.46; ft³
